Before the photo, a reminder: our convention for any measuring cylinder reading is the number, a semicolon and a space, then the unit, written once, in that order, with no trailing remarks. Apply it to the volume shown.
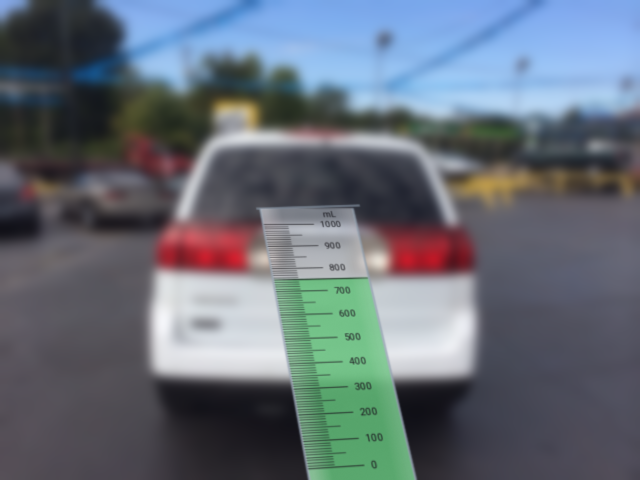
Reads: 750; mL
